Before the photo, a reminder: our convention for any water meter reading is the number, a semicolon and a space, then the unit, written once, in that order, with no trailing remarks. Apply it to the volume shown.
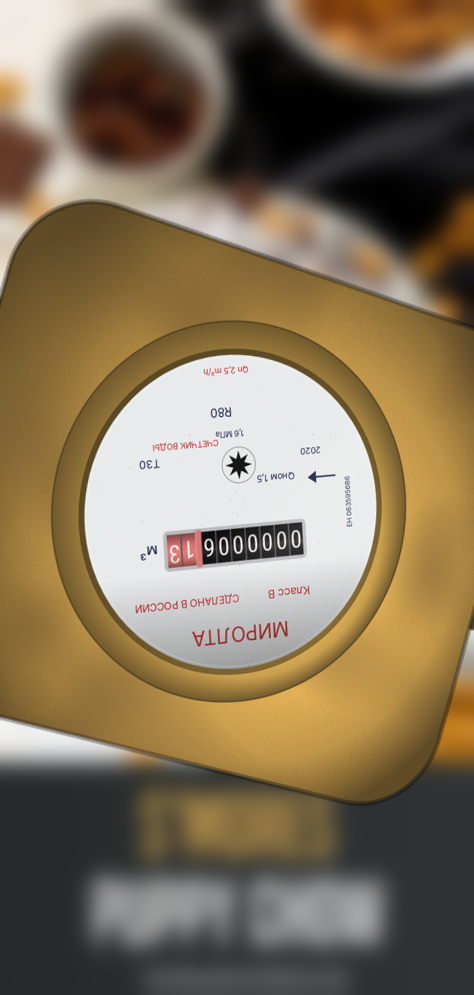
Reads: 6.13; m³
